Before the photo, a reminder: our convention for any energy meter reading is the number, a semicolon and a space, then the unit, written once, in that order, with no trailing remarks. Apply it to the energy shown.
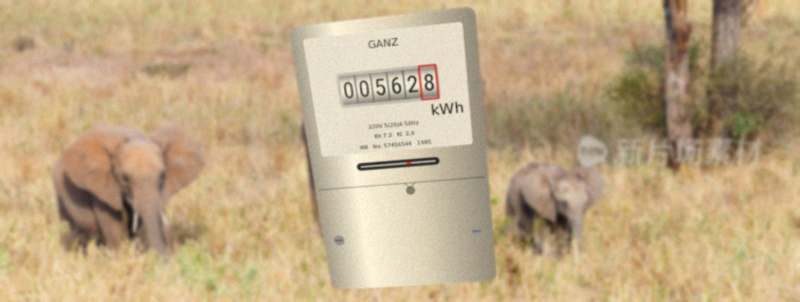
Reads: 562.8; kWh
